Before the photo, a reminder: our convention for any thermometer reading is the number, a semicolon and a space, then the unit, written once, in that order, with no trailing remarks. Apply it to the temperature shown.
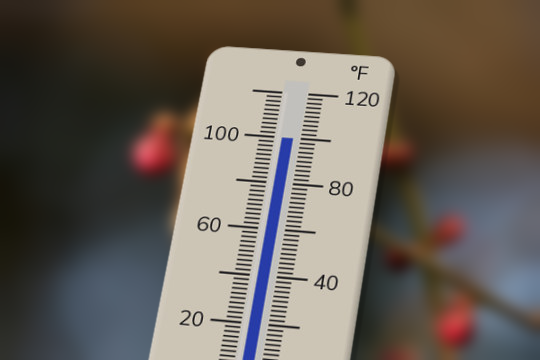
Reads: 100; °F
